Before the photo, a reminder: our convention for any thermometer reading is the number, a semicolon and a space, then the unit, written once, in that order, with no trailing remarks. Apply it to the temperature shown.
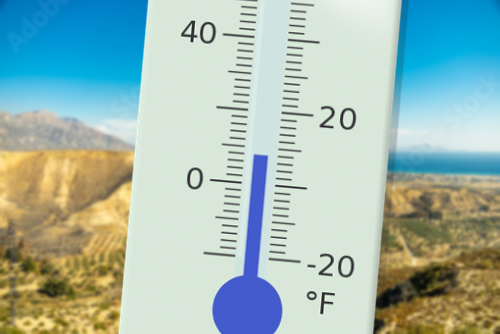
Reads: 8; °F
